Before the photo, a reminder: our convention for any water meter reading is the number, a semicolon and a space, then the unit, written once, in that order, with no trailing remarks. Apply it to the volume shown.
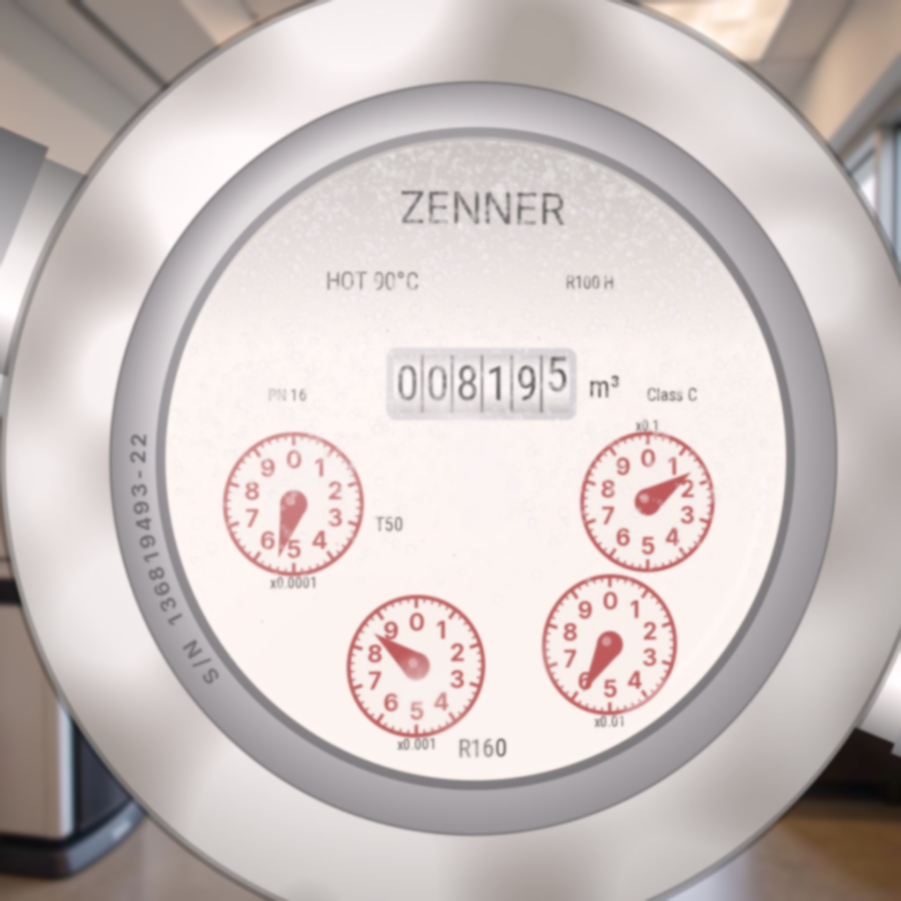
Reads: 8195.1585; m³
